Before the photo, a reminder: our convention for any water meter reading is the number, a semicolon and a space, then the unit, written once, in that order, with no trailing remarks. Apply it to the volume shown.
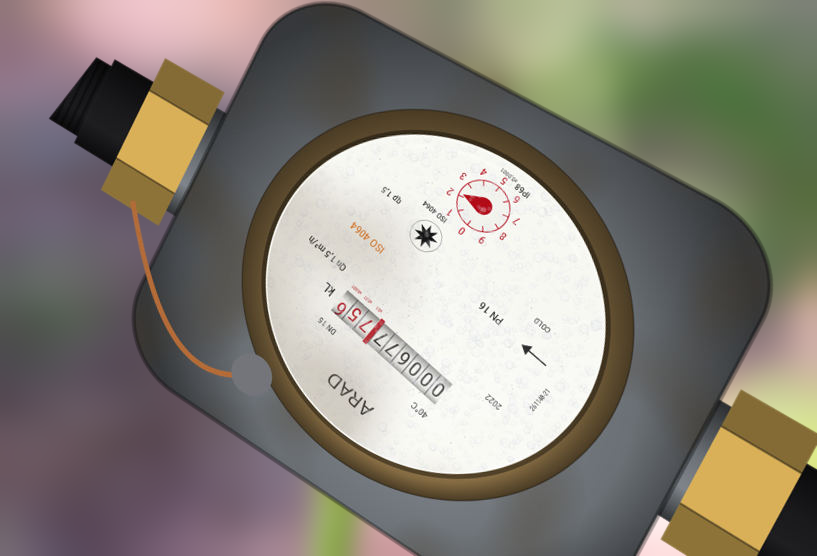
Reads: 677.7562; kL
